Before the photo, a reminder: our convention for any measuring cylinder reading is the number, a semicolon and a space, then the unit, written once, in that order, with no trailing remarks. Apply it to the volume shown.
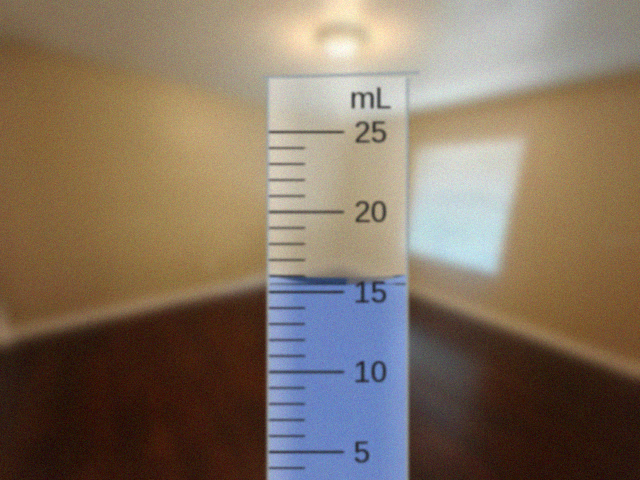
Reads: 15.5; mL
